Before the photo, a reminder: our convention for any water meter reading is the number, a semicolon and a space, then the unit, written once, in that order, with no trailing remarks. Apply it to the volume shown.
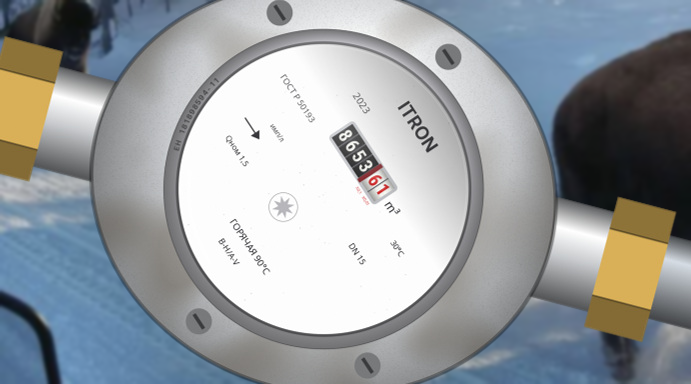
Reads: 8653.61; m³
